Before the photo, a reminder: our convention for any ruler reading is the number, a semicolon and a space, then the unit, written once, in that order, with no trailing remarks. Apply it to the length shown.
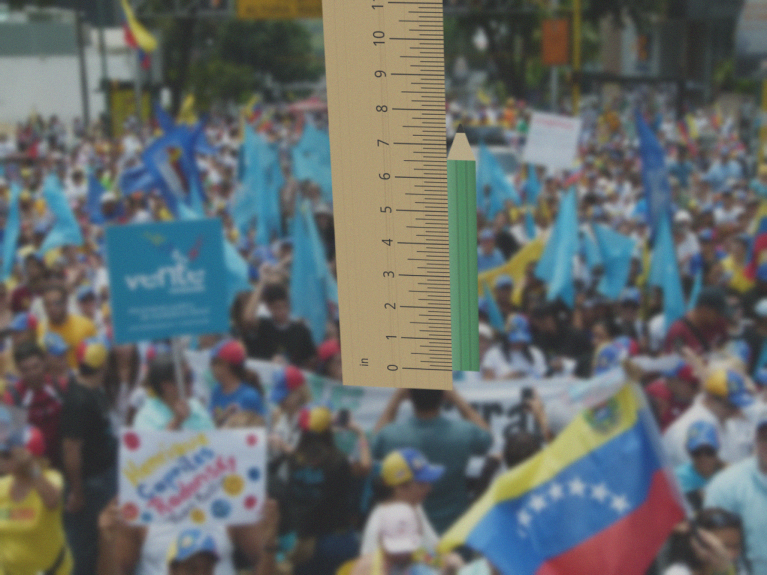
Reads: 7.625; in
